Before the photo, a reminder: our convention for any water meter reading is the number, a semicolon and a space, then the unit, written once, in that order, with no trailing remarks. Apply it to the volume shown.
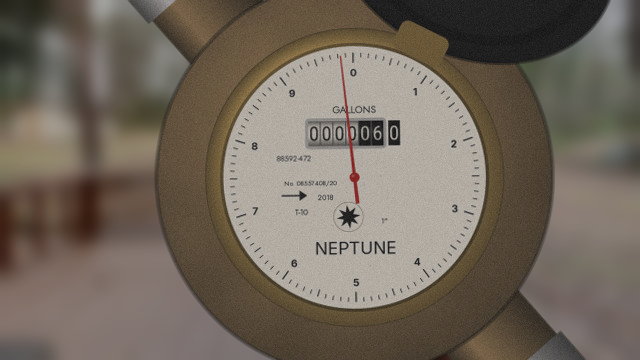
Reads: 59.8; gal
